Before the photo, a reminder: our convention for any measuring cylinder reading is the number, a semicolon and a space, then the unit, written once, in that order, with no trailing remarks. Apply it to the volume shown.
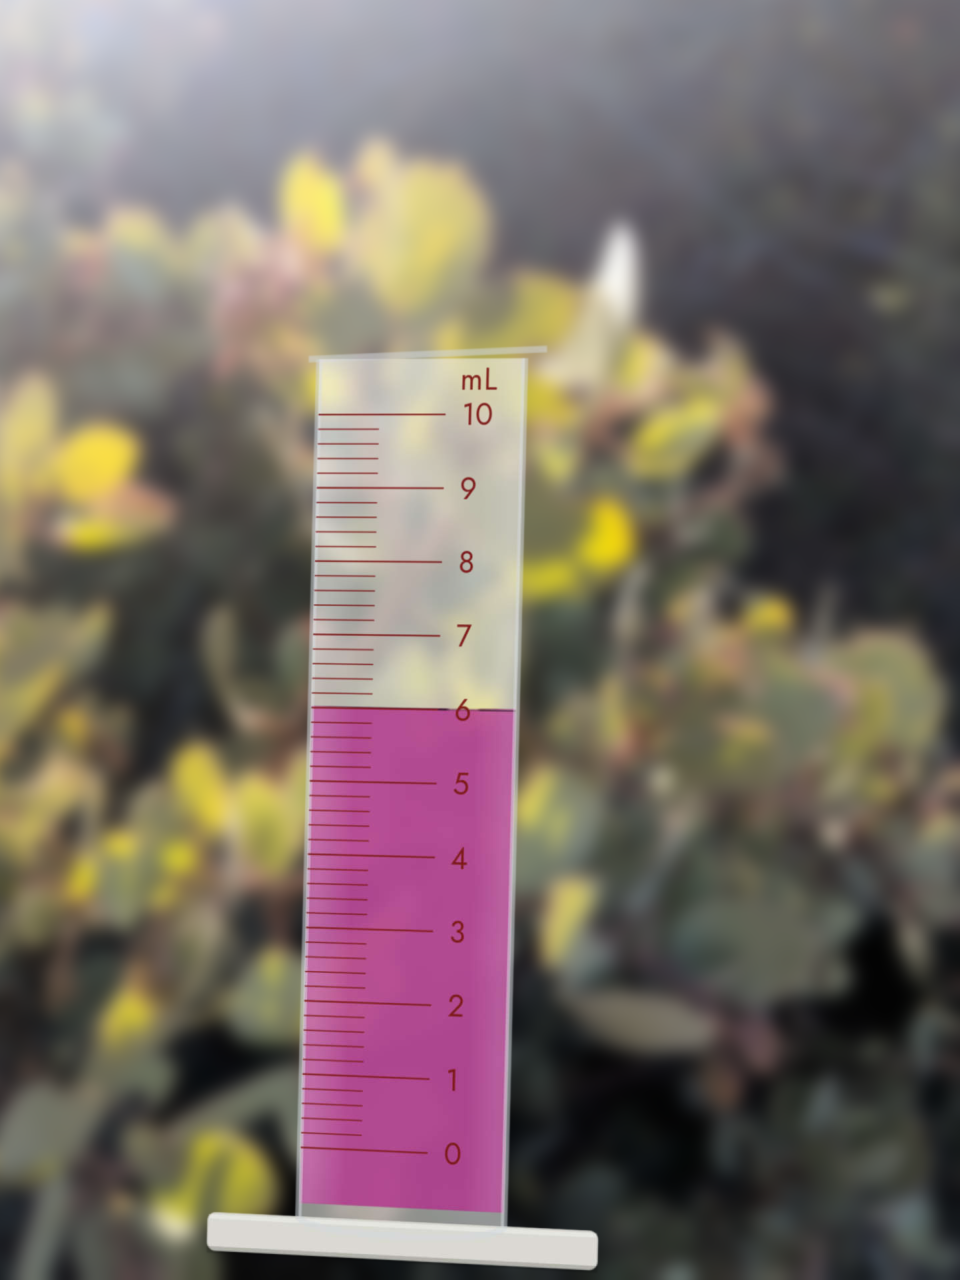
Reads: 6; mL
